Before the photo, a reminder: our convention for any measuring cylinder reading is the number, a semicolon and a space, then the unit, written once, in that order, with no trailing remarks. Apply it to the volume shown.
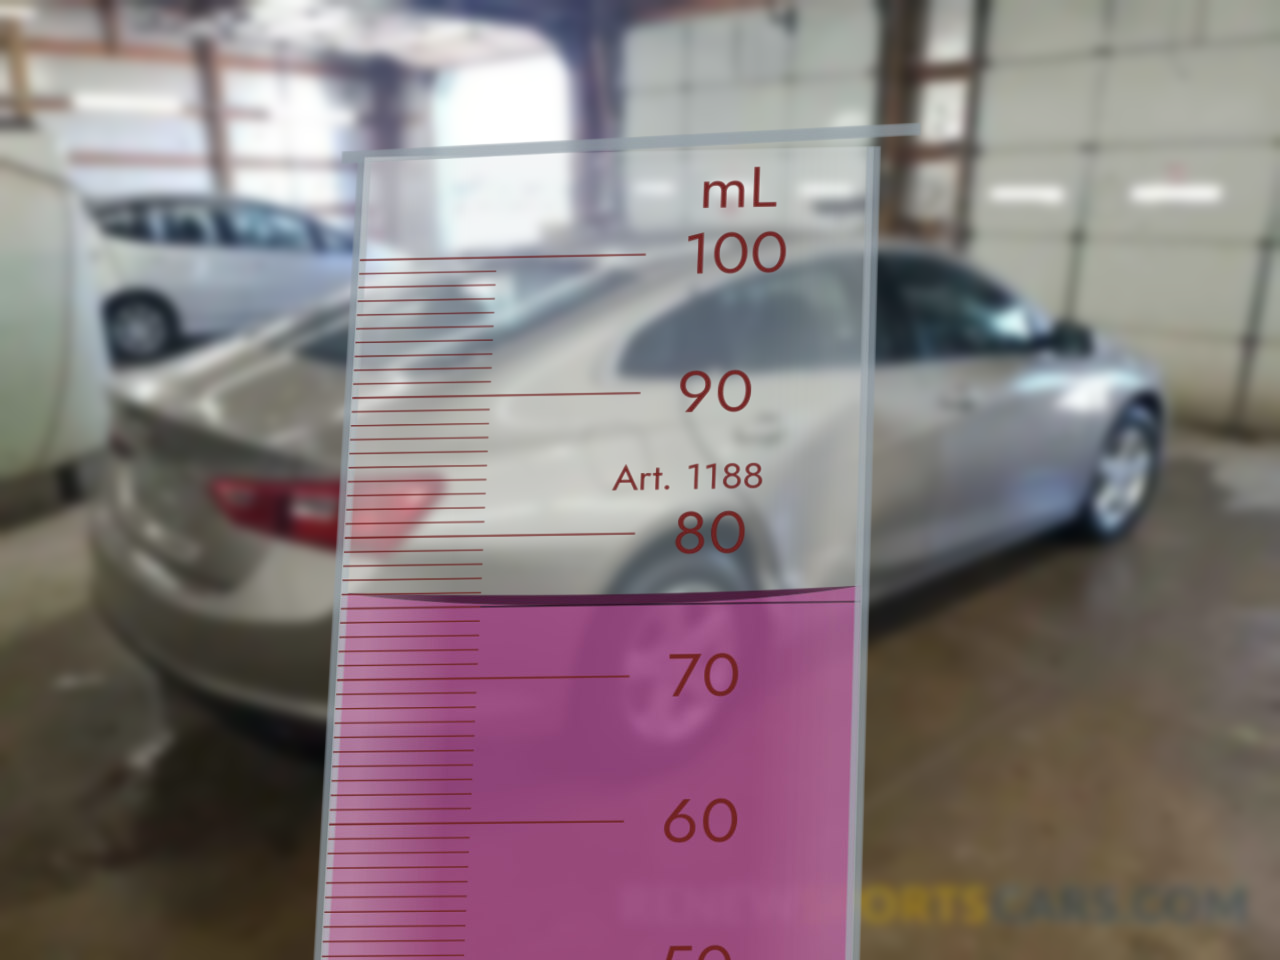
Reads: 75; mL
